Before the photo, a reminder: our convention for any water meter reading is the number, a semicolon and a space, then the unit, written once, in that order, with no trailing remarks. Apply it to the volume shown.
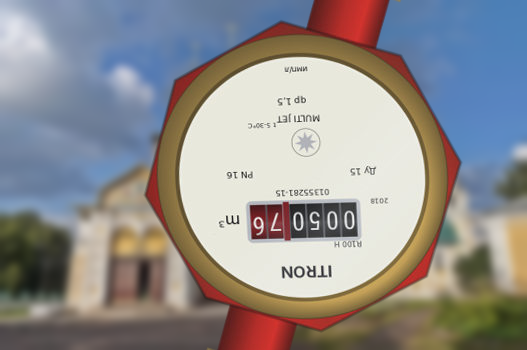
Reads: 50.76; m³
